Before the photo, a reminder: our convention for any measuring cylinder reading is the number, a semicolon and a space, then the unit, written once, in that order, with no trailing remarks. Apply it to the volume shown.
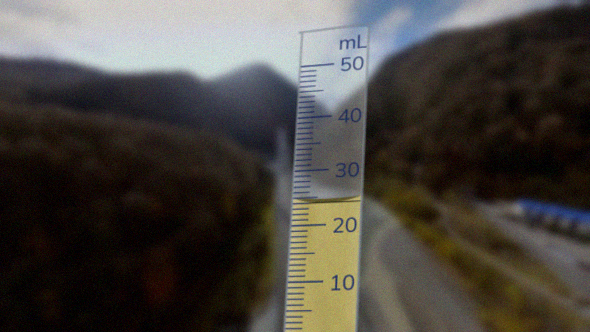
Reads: 24; mL
